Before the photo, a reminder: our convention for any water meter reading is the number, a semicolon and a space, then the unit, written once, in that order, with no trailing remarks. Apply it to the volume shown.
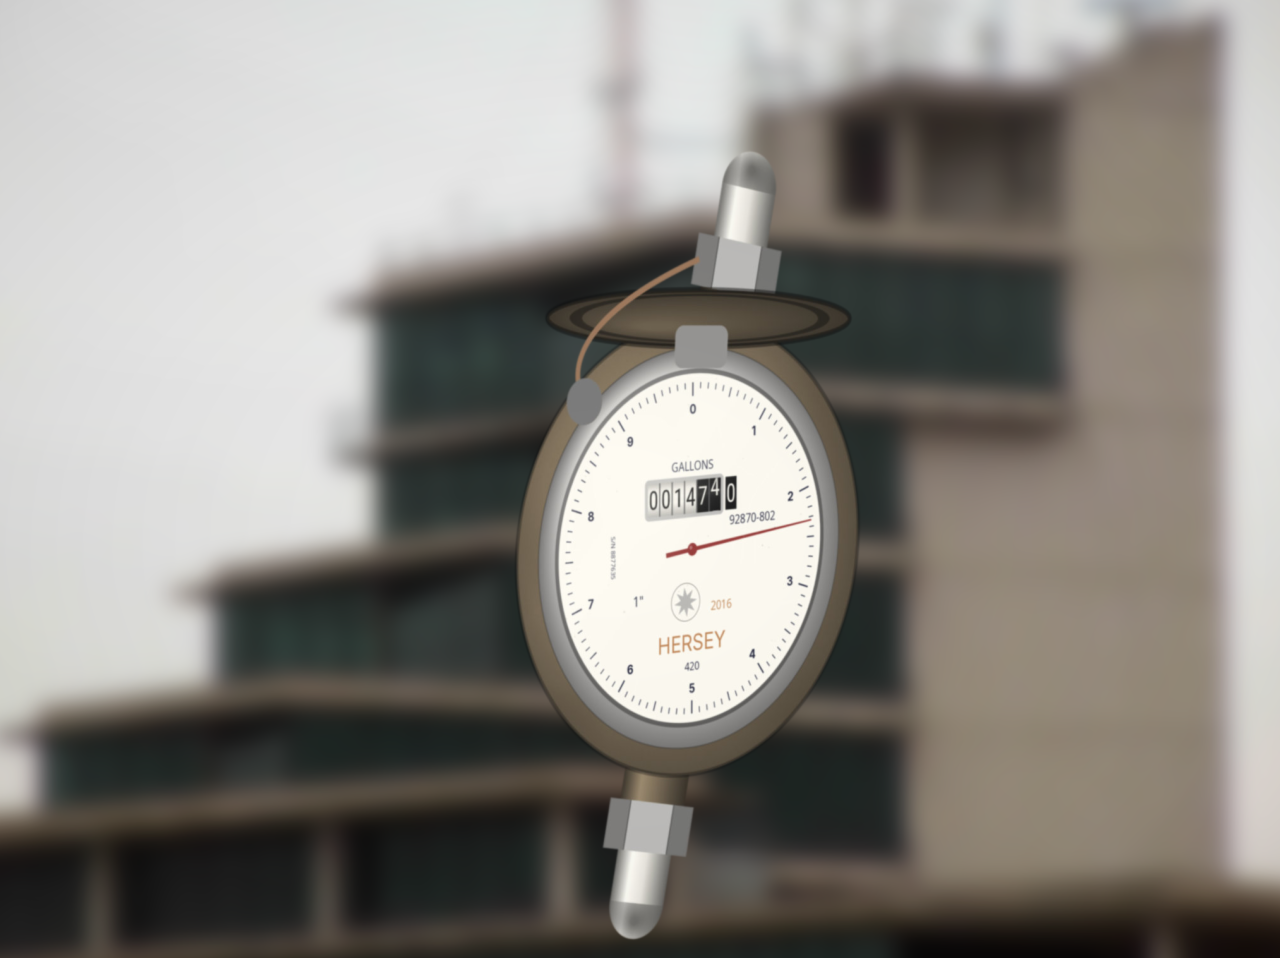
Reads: 14742.3; gal
